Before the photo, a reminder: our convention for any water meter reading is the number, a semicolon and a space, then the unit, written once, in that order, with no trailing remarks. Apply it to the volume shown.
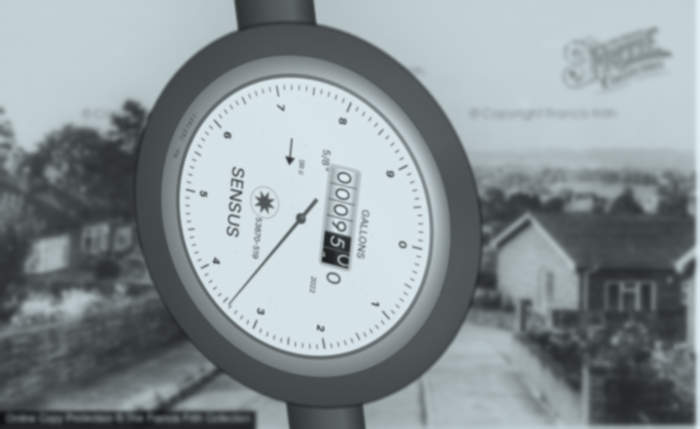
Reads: 9503.4; gal
